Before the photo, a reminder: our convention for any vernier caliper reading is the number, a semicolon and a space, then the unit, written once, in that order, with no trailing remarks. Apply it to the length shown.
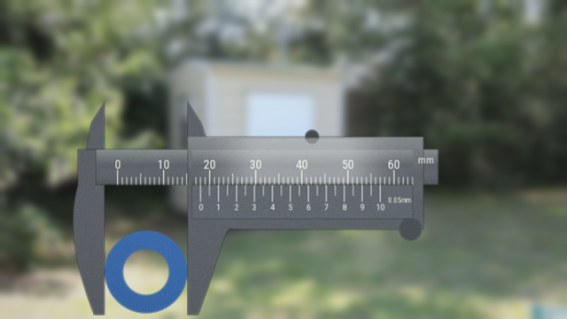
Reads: 18.0; mm
